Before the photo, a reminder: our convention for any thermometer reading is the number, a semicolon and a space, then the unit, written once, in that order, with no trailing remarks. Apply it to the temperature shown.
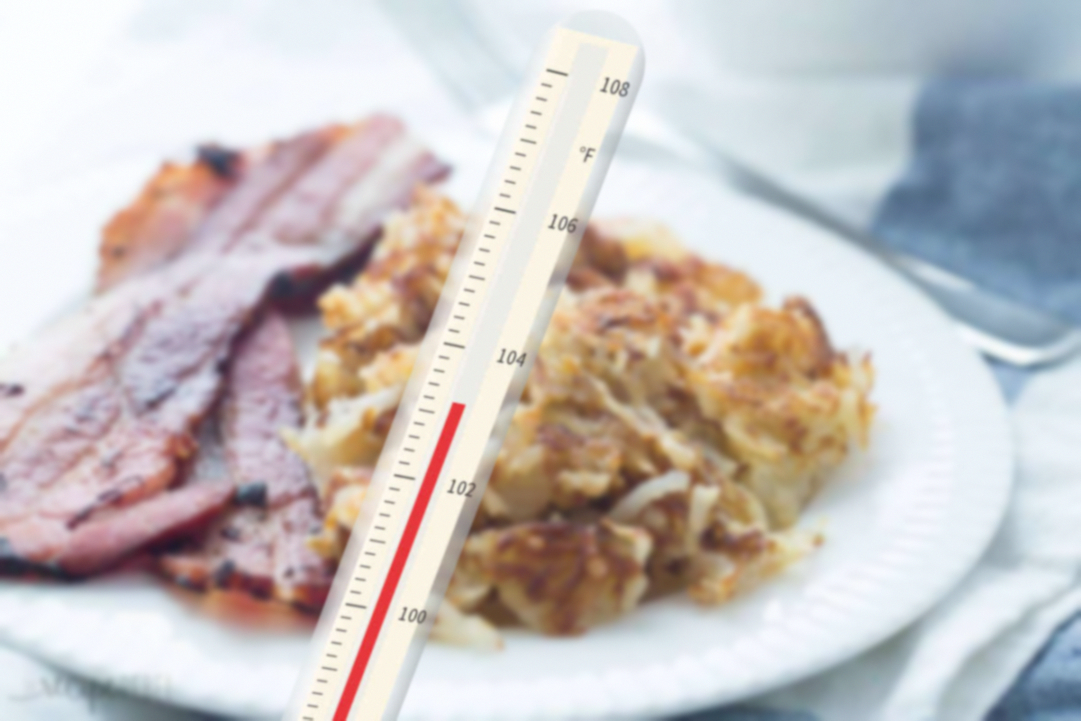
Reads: 103.2; °F
